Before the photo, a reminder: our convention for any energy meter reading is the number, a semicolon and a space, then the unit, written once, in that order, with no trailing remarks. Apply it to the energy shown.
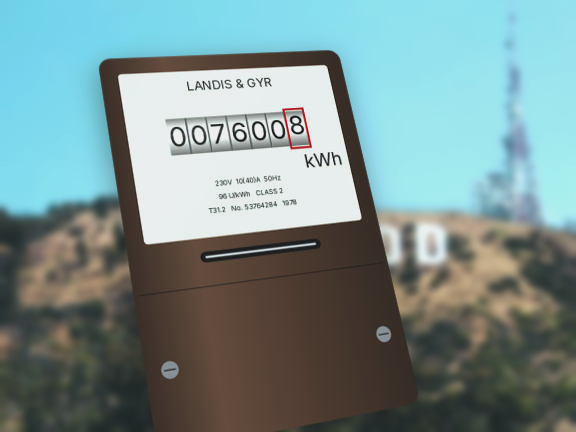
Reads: 7600.8; kWh
